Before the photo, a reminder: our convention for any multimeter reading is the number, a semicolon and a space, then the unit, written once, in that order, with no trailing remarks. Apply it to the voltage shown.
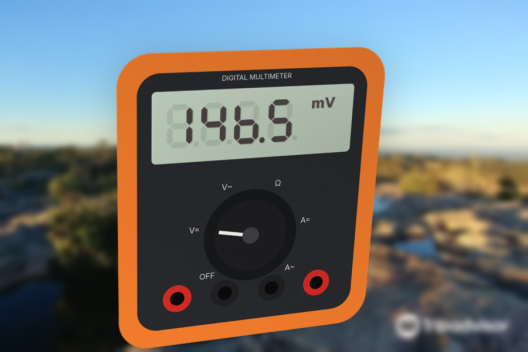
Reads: 146.5; mV
